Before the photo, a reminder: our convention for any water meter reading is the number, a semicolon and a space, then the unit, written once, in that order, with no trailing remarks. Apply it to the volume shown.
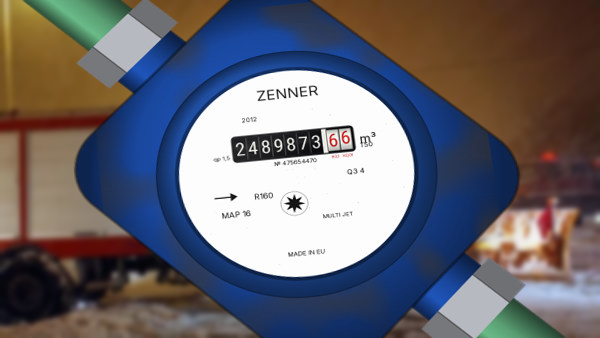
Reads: 2489873.66; m³
